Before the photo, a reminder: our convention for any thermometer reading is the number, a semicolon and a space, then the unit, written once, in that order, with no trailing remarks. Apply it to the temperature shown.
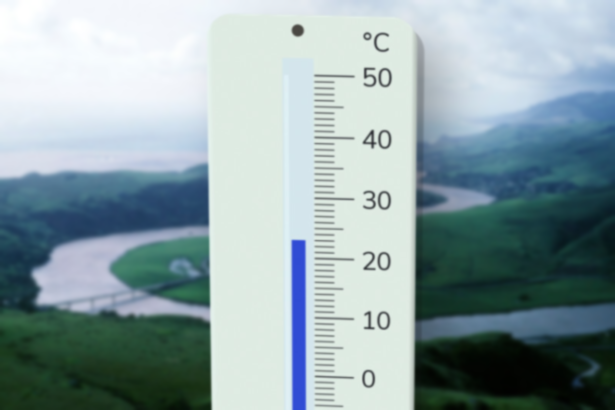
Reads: 23; °C
